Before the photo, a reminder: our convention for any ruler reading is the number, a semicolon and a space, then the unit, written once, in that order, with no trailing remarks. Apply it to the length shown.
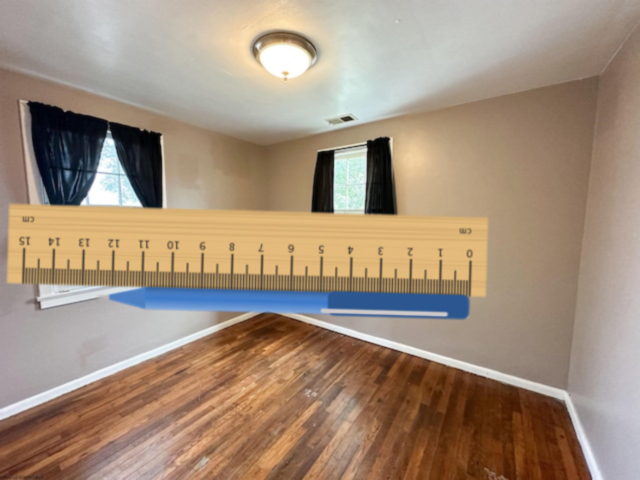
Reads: 12.5; cm
